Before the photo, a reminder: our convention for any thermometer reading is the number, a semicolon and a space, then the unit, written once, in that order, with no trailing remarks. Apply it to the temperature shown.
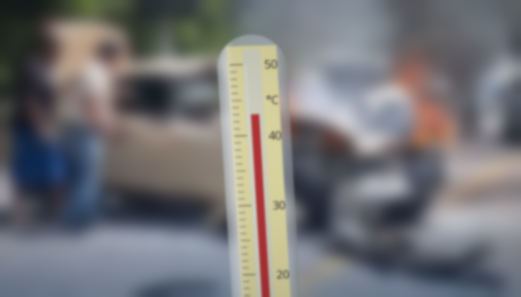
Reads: 43; °C
